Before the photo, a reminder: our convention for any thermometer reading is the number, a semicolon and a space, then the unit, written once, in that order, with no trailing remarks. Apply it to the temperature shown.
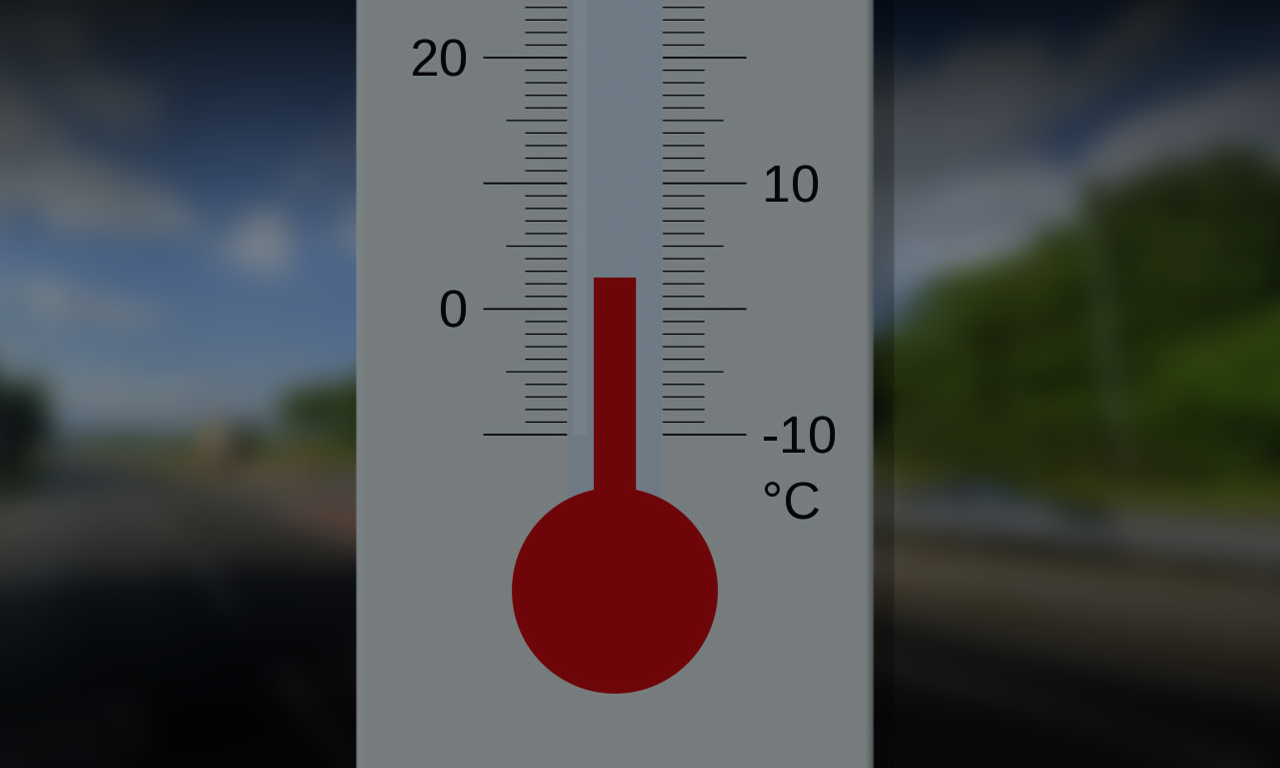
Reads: 2.5; °C
